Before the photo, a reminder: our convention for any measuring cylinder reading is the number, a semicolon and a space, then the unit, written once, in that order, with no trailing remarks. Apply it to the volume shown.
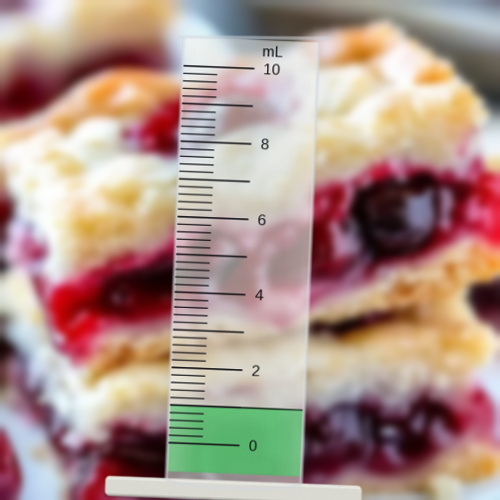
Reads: 1; mL
